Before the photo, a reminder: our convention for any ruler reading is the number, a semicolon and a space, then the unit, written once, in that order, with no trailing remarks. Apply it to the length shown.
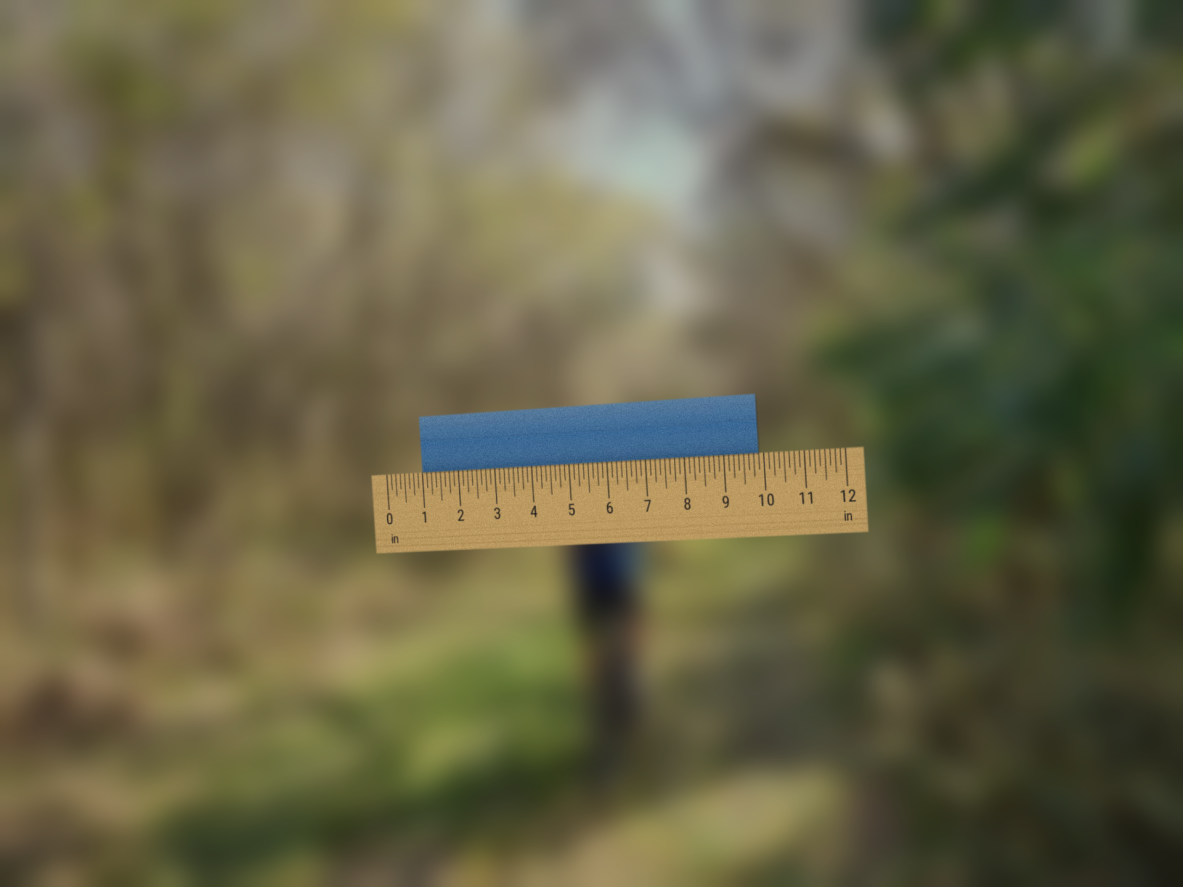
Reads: 8.875; in
